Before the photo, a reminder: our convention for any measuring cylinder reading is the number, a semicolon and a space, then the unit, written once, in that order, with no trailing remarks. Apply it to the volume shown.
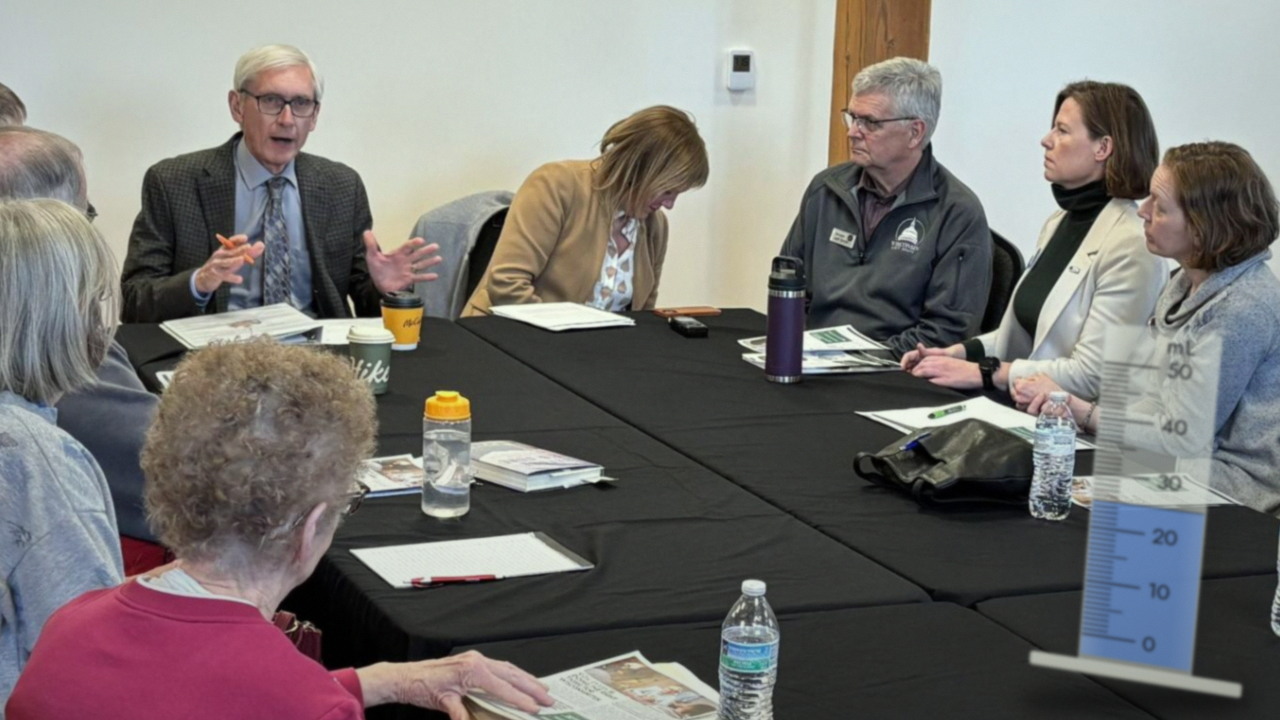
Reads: 25; mL
